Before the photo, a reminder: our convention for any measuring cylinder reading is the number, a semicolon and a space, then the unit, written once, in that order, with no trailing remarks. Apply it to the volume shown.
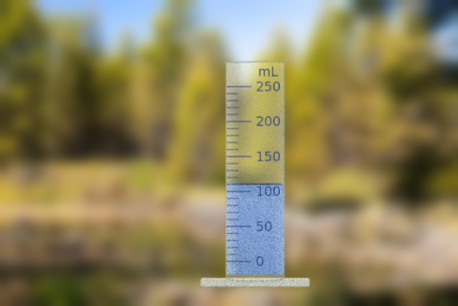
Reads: 110; mL
